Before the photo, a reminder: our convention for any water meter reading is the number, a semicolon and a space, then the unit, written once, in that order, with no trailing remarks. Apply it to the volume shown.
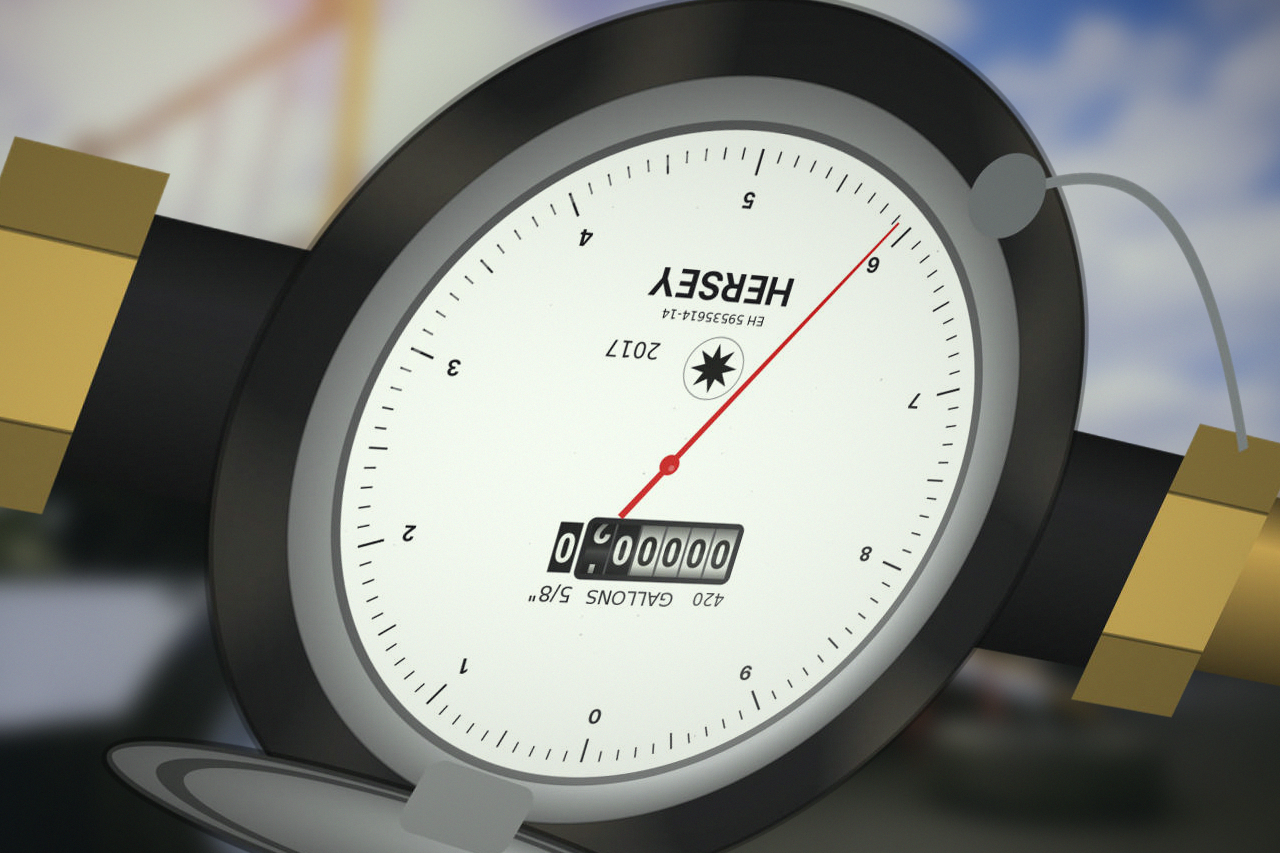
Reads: 15.9; gal
